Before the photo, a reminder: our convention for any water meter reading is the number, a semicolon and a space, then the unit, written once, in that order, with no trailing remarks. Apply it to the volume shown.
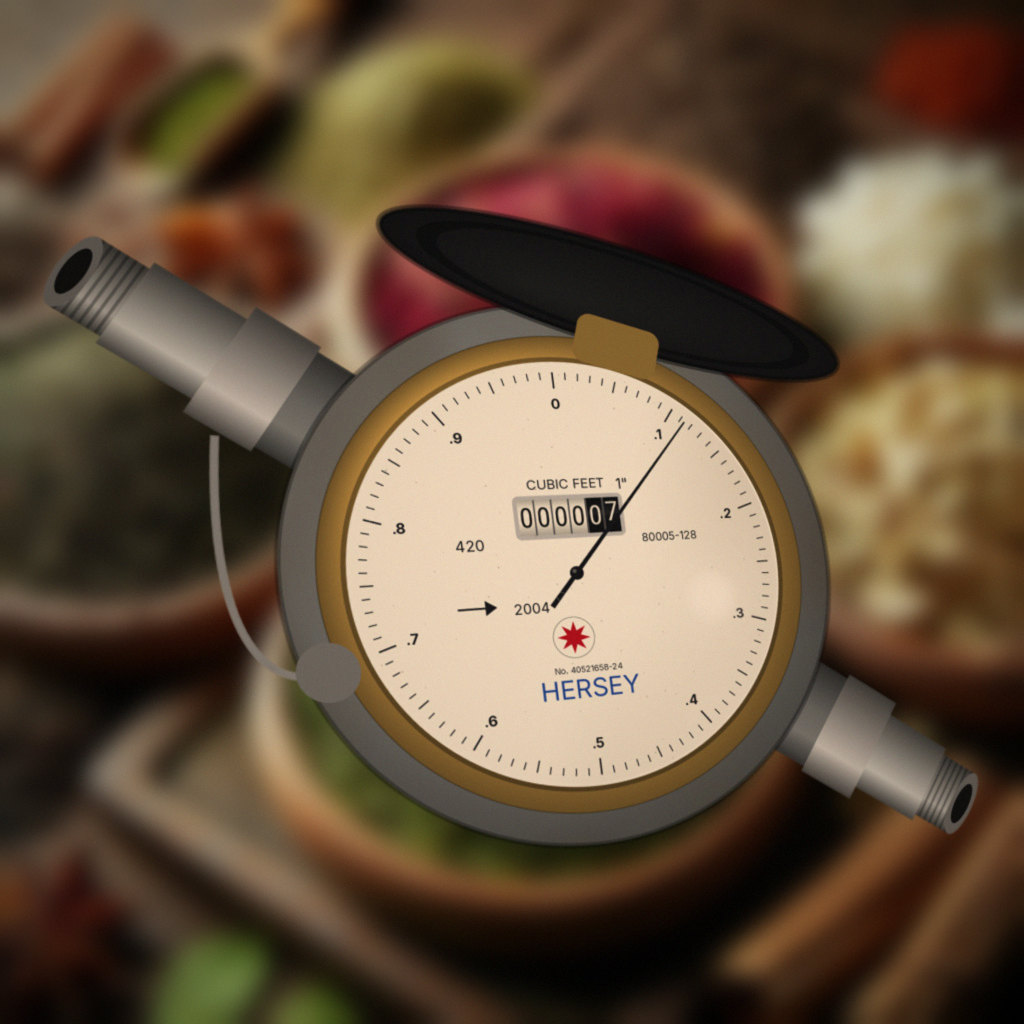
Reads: 7.11; ft³
